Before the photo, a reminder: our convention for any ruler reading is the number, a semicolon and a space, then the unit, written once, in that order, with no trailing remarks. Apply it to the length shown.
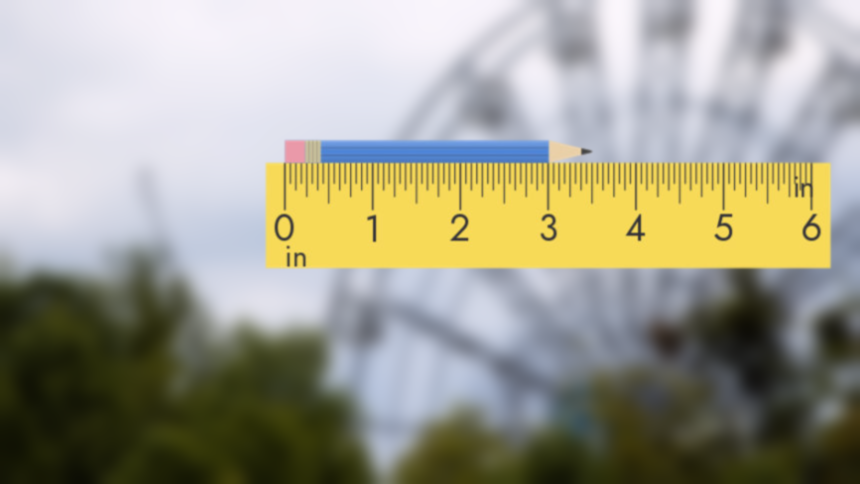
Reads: 3.5; in
